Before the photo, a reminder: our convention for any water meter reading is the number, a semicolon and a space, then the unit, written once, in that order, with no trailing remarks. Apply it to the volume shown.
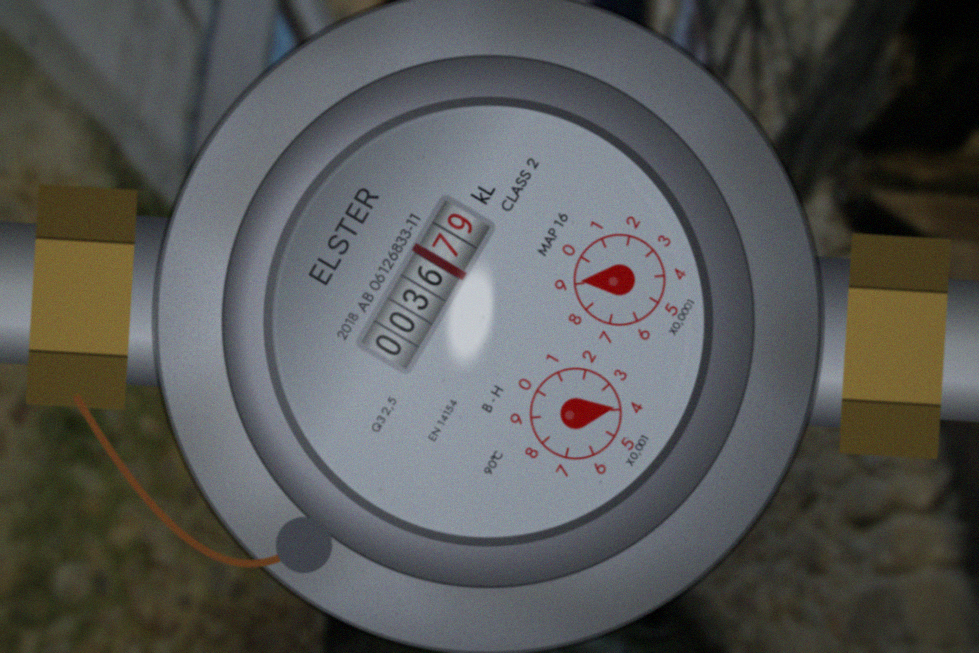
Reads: 36.7939; kL
